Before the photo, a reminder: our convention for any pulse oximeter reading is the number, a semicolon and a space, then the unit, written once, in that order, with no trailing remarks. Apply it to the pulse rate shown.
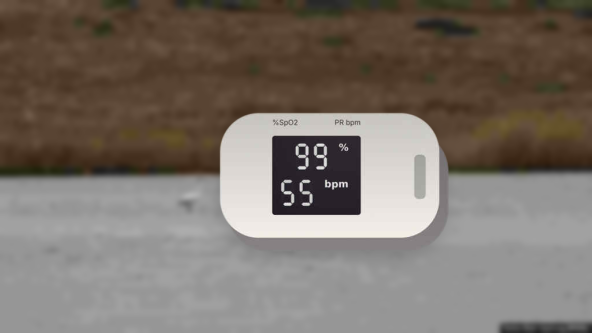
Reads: 55; bpm
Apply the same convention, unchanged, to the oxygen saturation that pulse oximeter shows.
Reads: 99; %
